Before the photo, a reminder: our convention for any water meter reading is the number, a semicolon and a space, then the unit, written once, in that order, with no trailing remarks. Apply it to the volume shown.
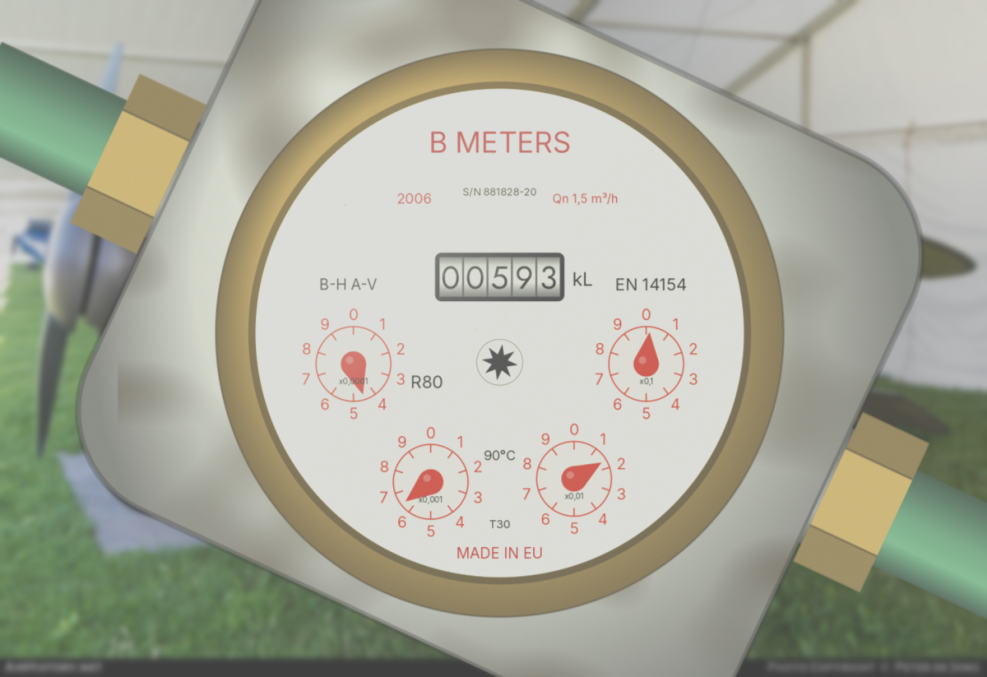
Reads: 593.0164; kL
